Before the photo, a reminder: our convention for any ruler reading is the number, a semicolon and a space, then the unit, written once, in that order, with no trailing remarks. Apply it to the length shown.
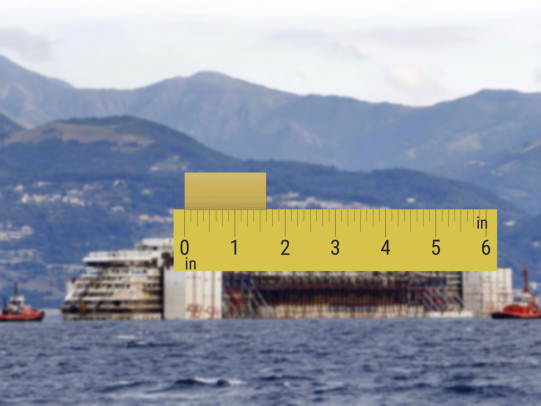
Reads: 1.625; in
